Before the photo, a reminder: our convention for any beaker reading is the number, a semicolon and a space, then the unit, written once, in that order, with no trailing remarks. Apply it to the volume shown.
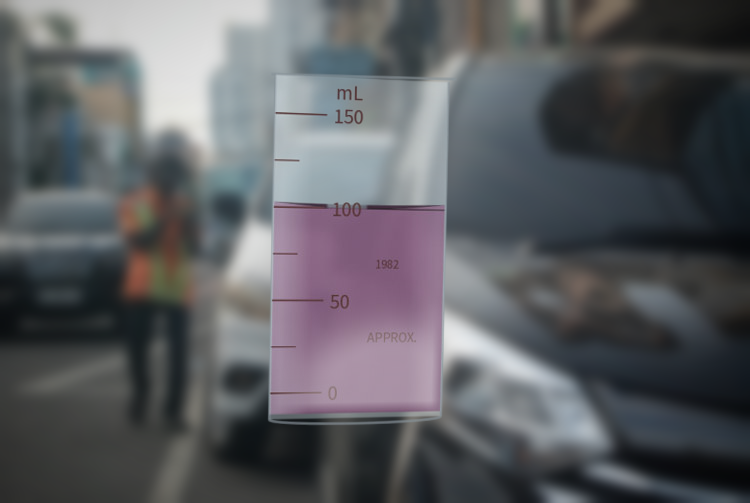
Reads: 100; mL
